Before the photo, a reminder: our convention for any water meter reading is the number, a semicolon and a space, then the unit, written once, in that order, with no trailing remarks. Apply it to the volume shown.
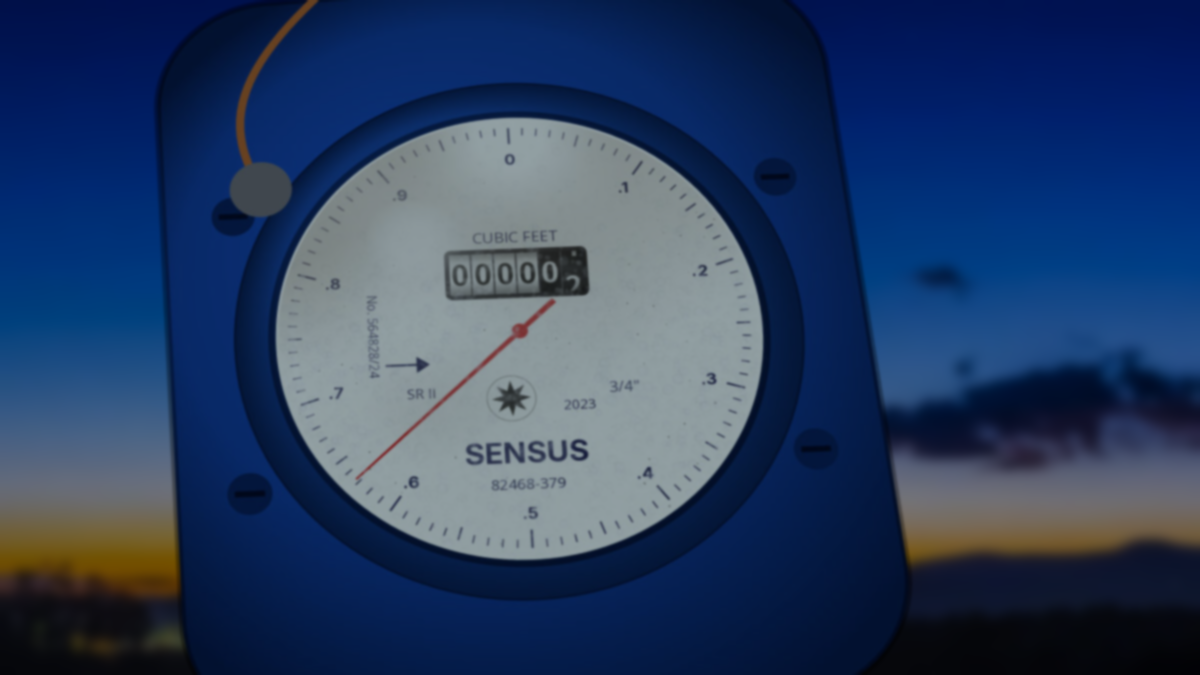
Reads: 1.63; ft³
